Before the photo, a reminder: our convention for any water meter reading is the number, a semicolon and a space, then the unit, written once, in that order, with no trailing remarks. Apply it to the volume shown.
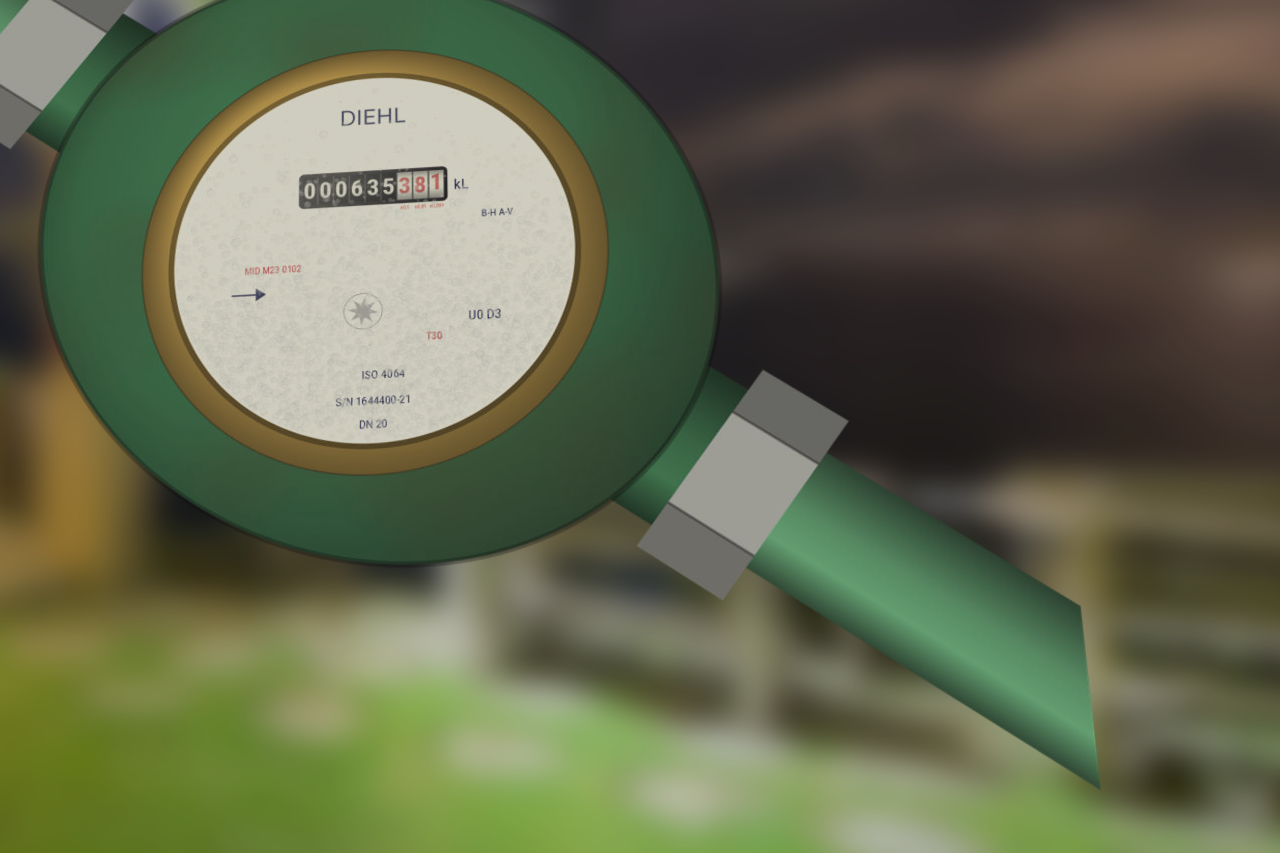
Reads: 635.381; kL
